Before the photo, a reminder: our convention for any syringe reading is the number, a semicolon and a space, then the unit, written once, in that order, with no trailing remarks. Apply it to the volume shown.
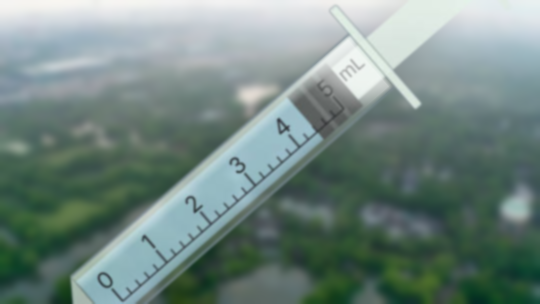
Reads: 4.4; mL
